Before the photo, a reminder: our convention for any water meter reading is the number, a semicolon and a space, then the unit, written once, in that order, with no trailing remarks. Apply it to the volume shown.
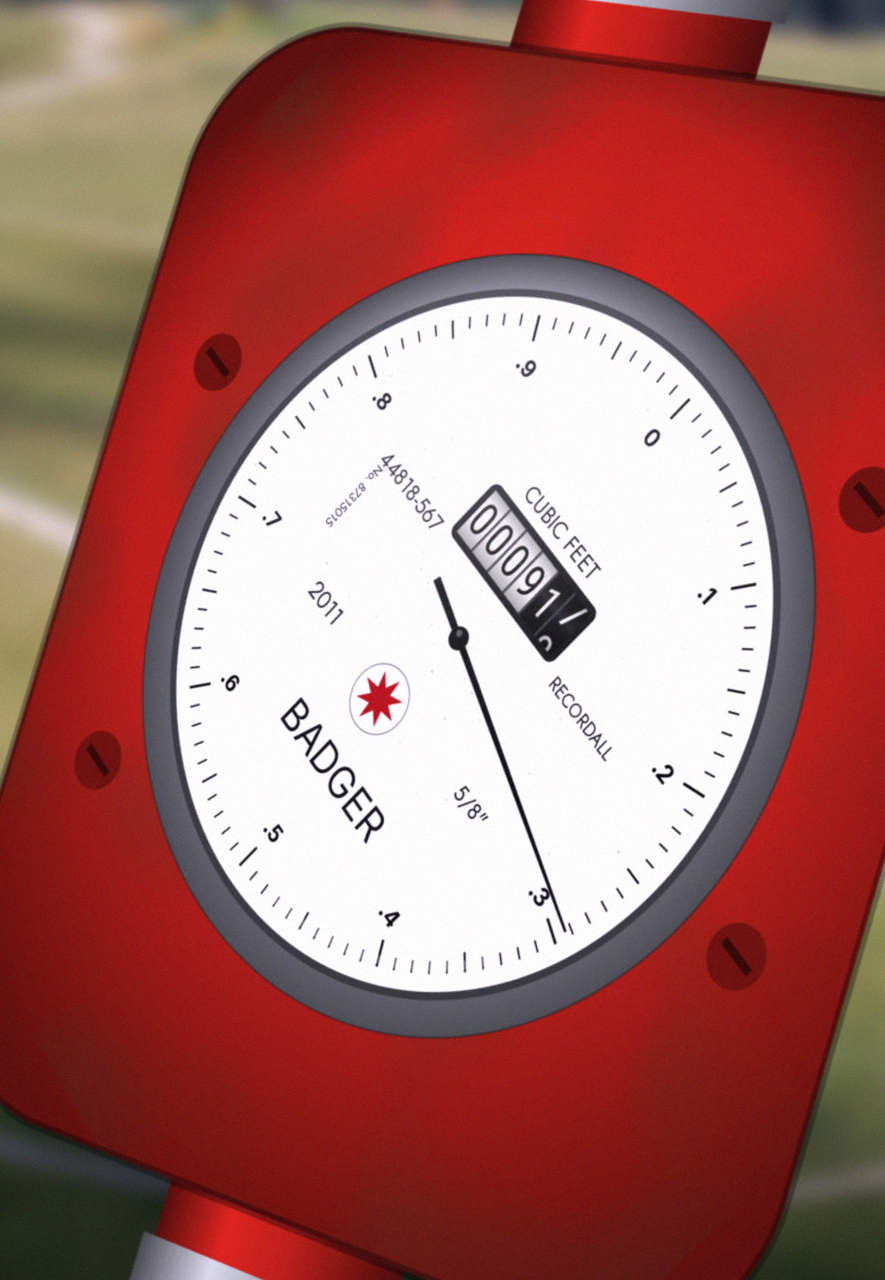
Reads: 917.29; ft³
